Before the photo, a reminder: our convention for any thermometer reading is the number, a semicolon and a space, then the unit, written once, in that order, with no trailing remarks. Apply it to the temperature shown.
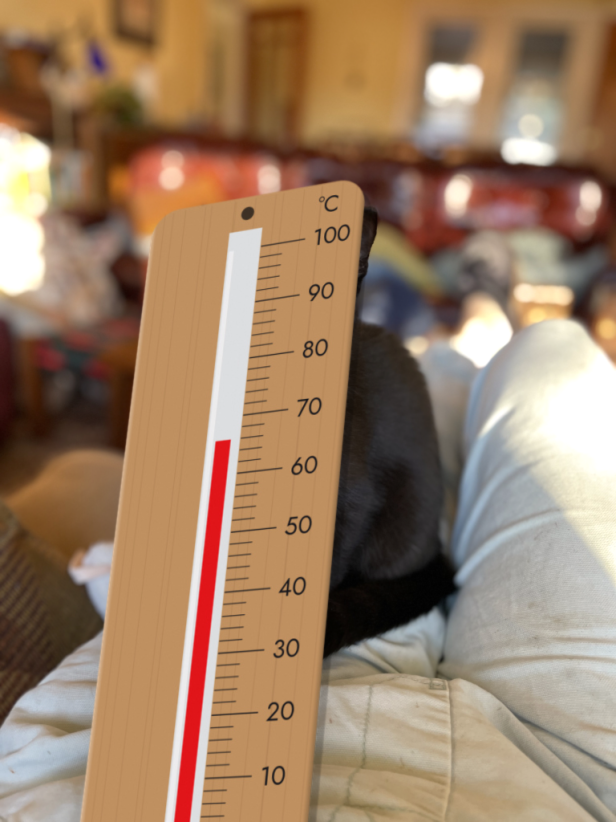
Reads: 66; °C
